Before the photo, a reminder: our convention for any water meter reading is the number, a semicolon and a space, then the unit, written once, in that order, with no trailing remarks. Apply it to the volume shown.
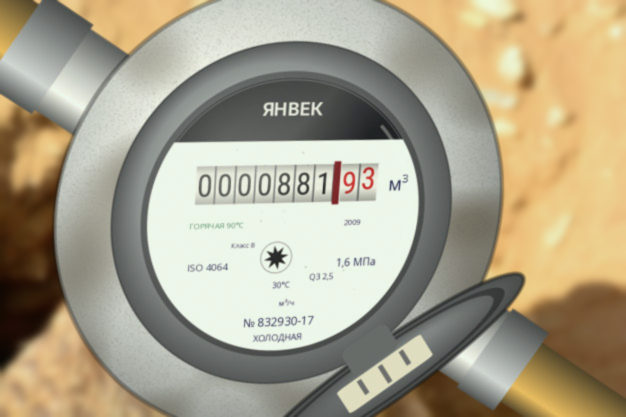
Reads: 881.93; m³
